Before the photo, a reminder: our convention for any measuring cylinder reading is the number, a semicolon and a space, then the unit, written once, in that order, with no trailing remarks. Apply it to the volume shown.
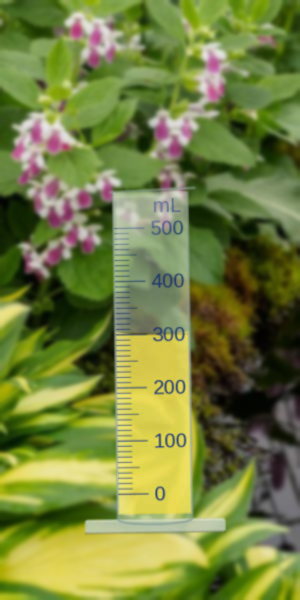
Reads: 300; mL
